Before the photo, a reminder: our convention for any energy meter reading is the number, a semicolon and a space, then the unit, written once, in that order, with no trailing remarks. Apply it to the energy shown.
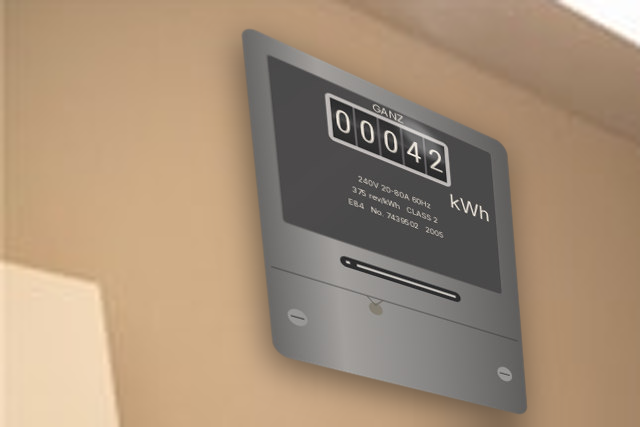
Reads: 42; kWh
